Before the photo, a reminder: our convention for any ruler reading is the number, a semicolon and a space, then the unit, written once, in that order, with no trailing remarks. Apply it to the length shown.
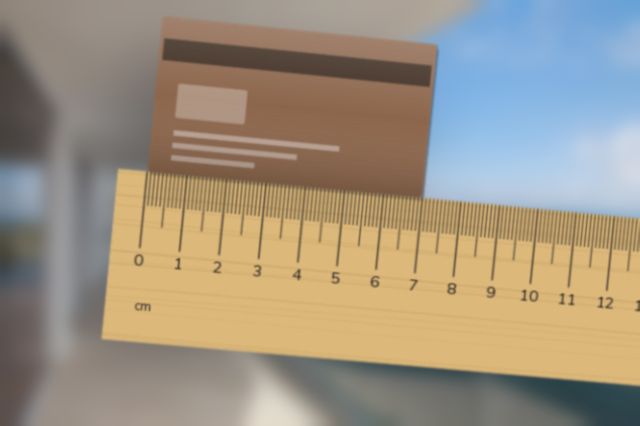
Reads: 7; cm
